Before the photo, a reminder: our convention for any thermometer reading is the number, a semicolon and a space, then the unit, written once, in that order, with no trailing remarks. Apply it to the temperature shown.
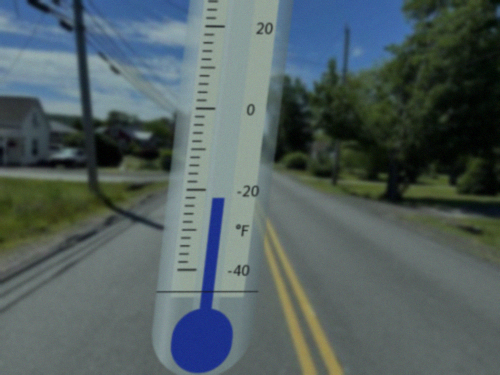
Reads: -22; °F
